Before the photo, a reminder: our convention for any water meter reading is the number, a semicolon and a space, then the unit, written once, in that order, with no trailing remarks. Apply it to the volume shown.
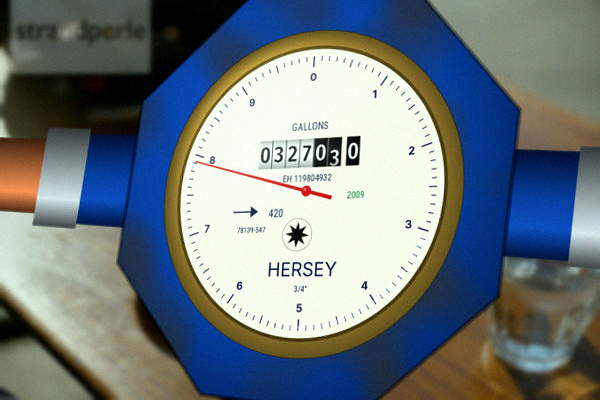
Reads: 327027.9; gal
